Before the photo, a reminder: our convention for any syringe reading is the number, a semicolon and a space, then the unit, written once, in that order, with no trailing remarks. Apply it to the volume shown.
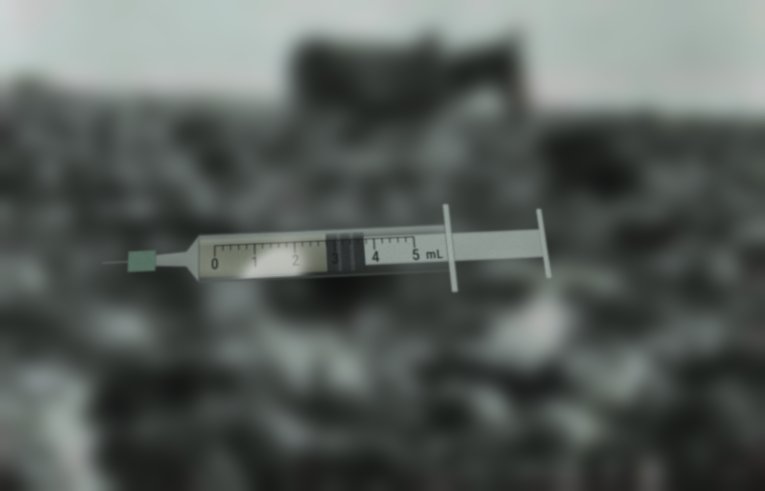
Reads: 2.8; mL
